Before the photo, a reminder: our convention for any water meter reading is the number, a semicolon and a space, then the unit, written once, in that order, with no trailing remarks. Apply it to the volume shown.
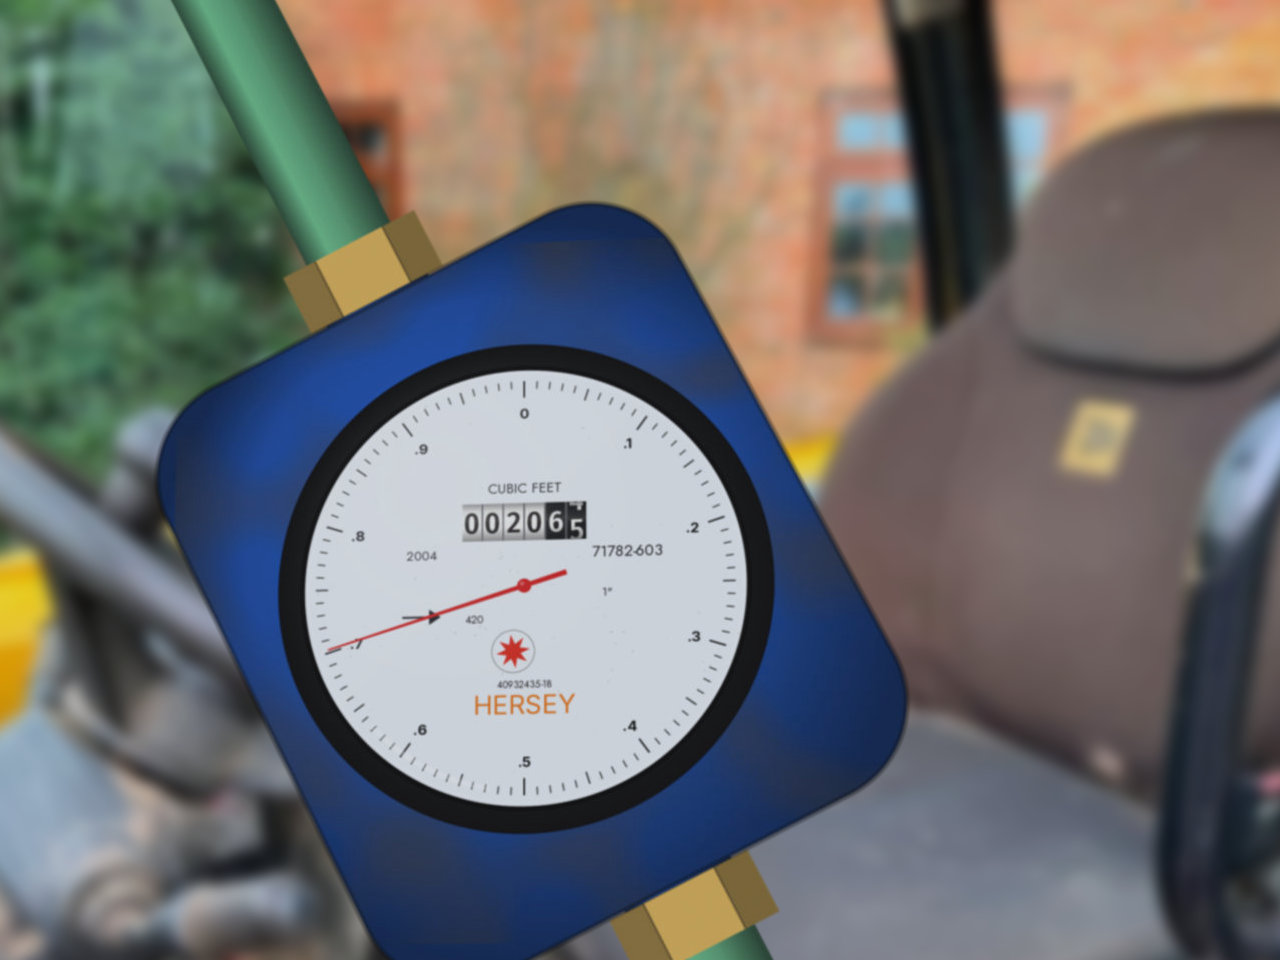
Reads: 2064.70; ft³
